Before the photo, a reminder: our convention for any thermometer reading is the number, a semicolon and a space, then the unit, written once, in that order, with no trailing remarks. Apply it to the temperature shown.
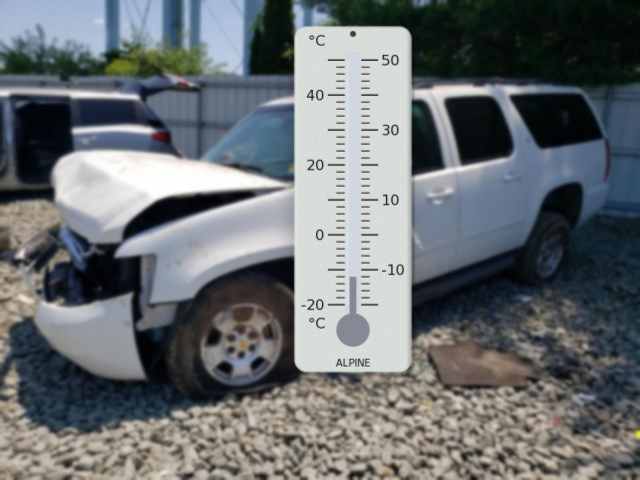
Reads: -12; °C
